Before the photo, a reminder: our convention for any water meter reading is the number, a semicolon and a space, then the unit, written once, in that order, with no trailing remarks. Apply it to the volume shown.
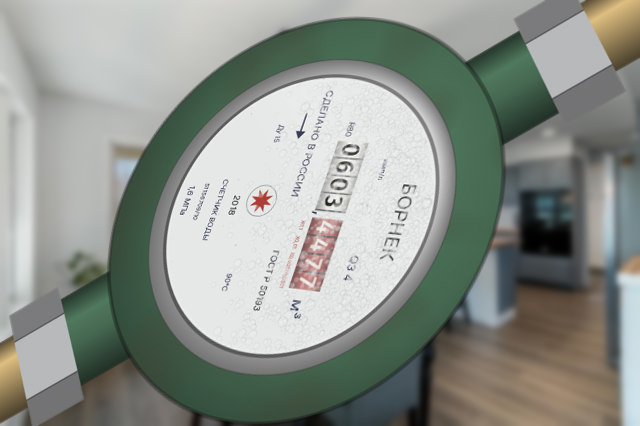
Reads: 603.4477; m³
